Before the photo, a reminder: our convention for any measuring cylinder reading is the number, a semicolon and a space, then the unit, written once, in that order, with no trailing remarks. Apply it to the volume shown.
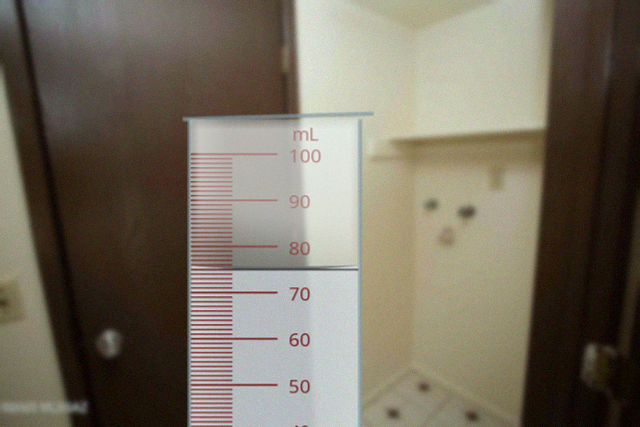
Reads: 75; mL
